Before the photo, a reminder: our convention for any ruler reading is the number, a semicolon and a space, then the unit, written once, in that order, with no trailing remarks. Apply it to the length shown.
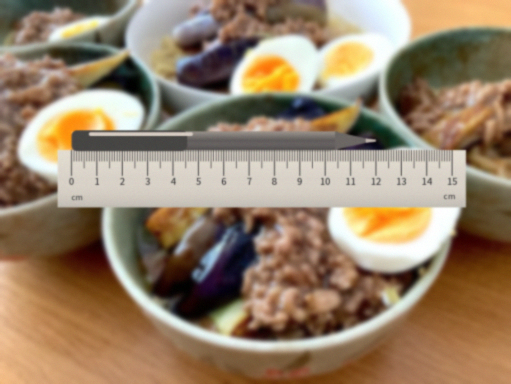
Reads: 12; cm
